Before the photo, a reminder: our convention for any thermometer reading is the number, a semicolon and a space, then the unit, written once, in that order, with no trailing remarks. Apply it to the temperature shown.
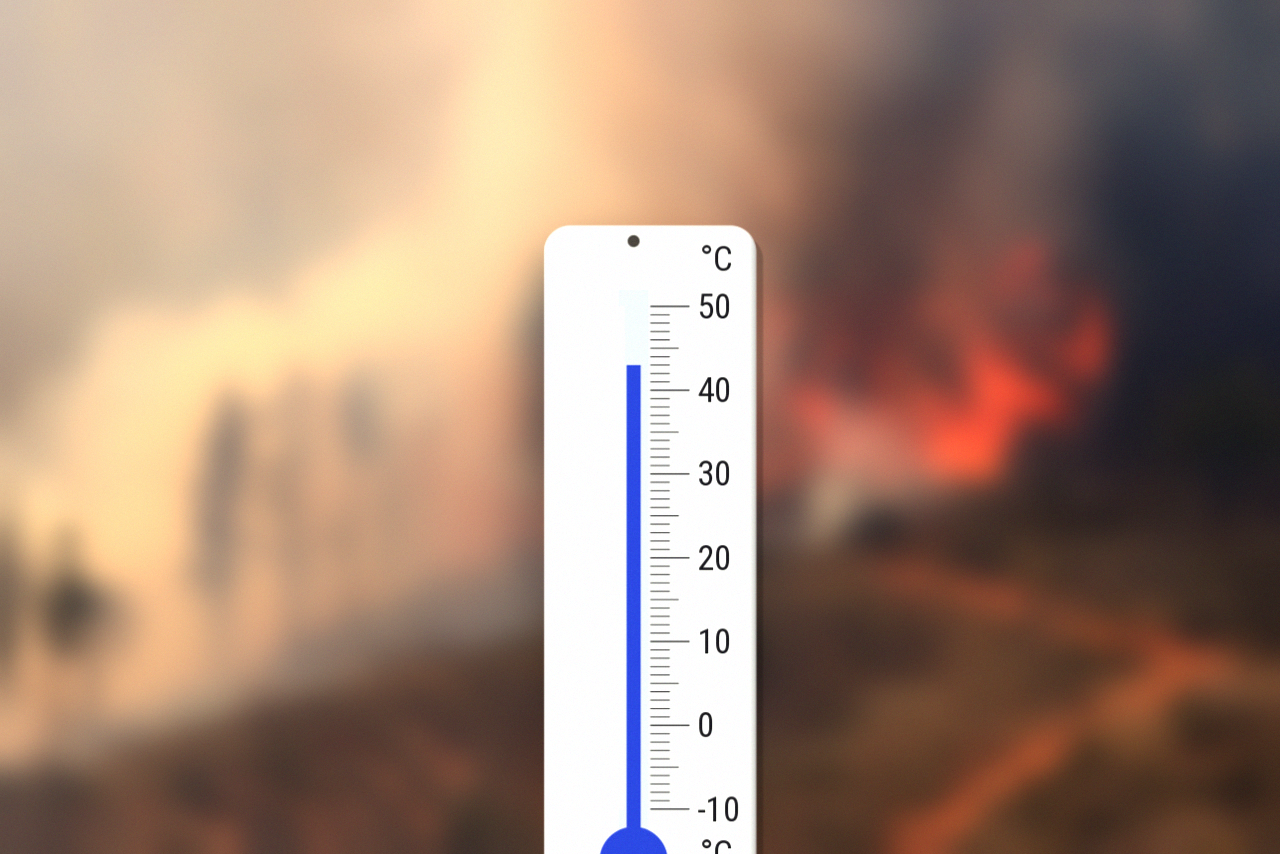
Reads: 43; °C
